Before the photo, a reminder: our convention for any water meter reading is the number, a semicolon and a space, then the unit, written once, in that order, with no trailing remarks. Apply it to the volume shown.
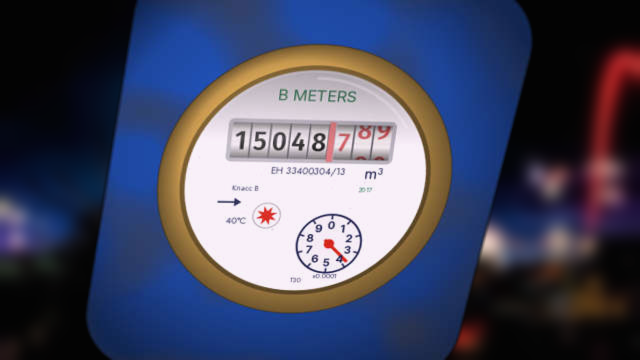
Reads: 15048.7893; m³
